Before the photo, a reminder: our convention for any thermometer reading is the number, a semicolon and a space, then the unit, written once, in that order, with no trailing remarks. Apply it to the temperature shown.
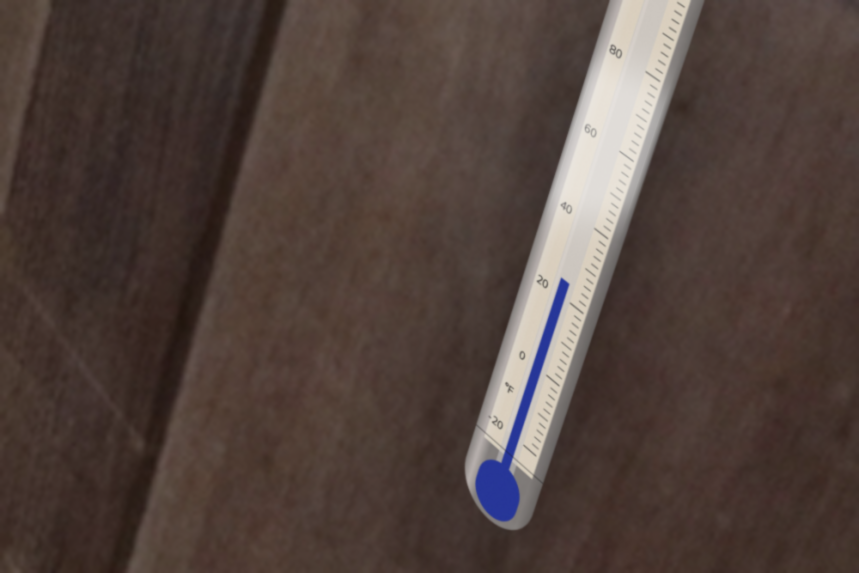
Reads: 24; °F
